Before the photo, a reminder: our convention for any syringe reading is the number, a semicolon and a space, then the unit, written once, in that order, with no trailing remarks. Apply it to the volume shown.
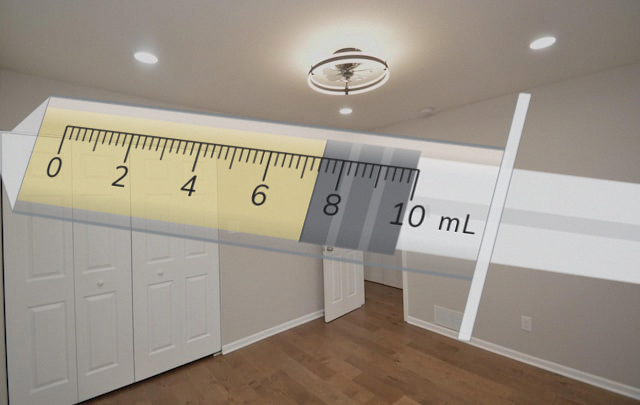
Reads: 7.4; mL
